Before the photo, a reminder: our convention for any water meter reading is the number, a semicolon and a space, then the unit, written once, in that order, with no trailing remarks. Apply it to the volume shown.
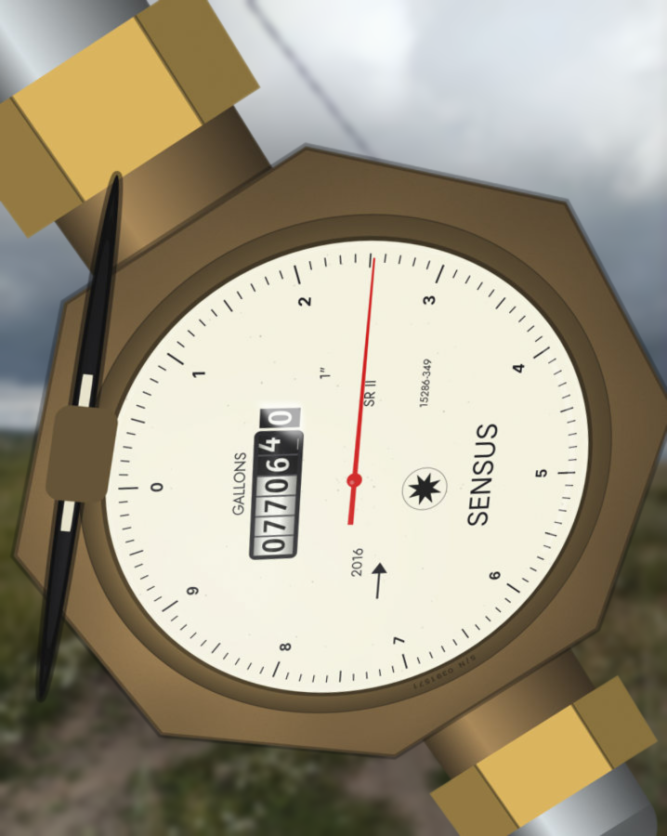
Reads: 770642.5; gal
